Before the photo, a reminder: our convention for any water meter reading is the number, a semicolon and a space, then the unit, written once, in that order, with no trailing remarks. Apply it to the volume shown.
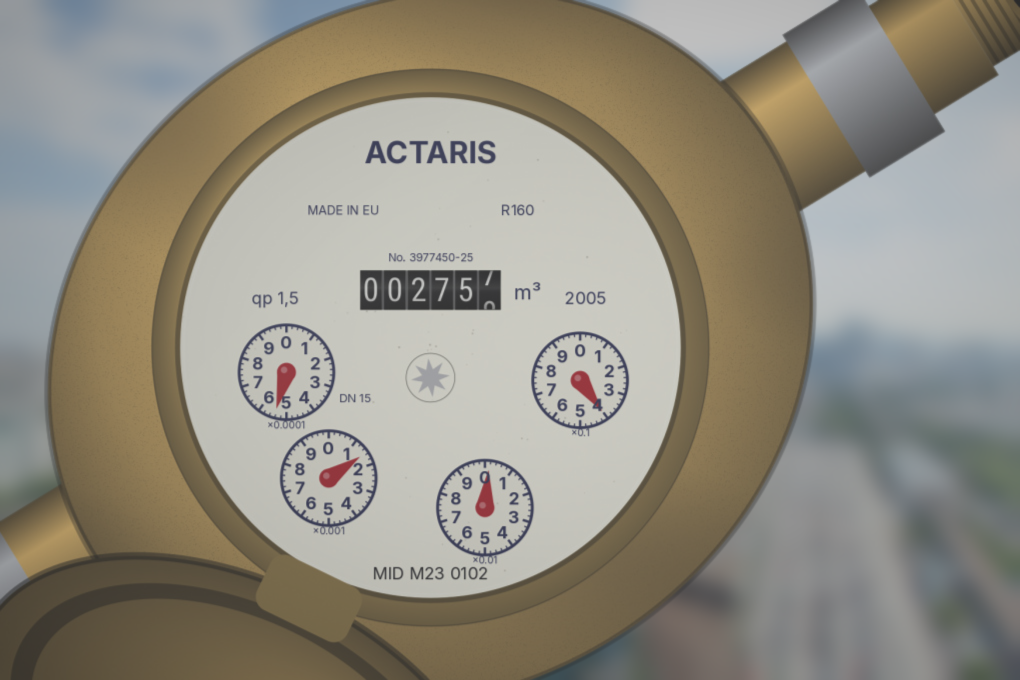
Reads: 2757.4015; m³
